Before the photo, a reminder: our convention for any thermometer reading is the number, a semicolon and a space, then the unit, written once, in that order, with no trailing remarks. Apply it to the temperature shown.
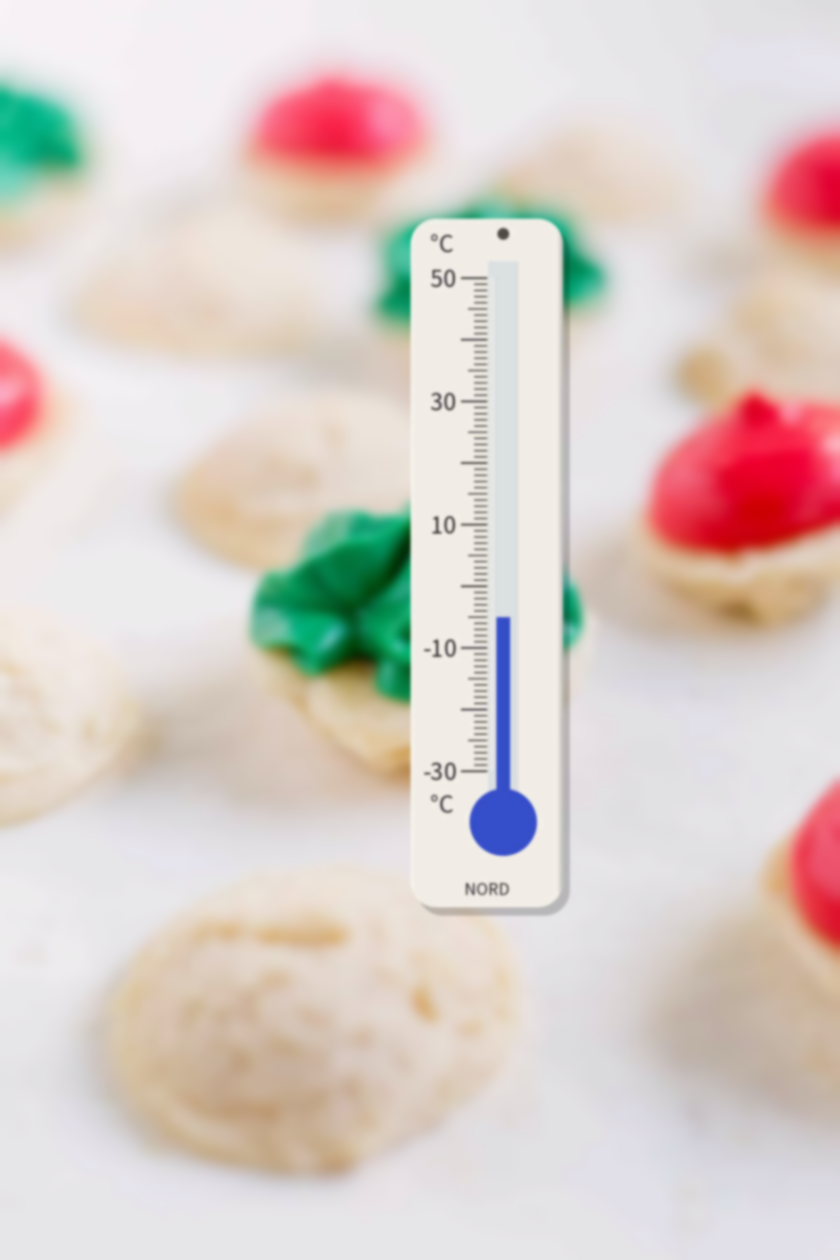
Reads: -5; °C
